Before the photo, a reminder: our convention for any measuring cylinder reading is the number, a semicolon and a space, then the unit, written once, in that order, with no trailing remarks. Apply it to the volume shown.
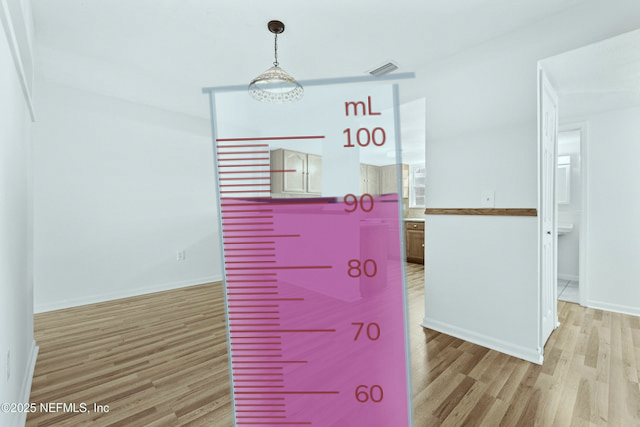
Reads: 90; mL
